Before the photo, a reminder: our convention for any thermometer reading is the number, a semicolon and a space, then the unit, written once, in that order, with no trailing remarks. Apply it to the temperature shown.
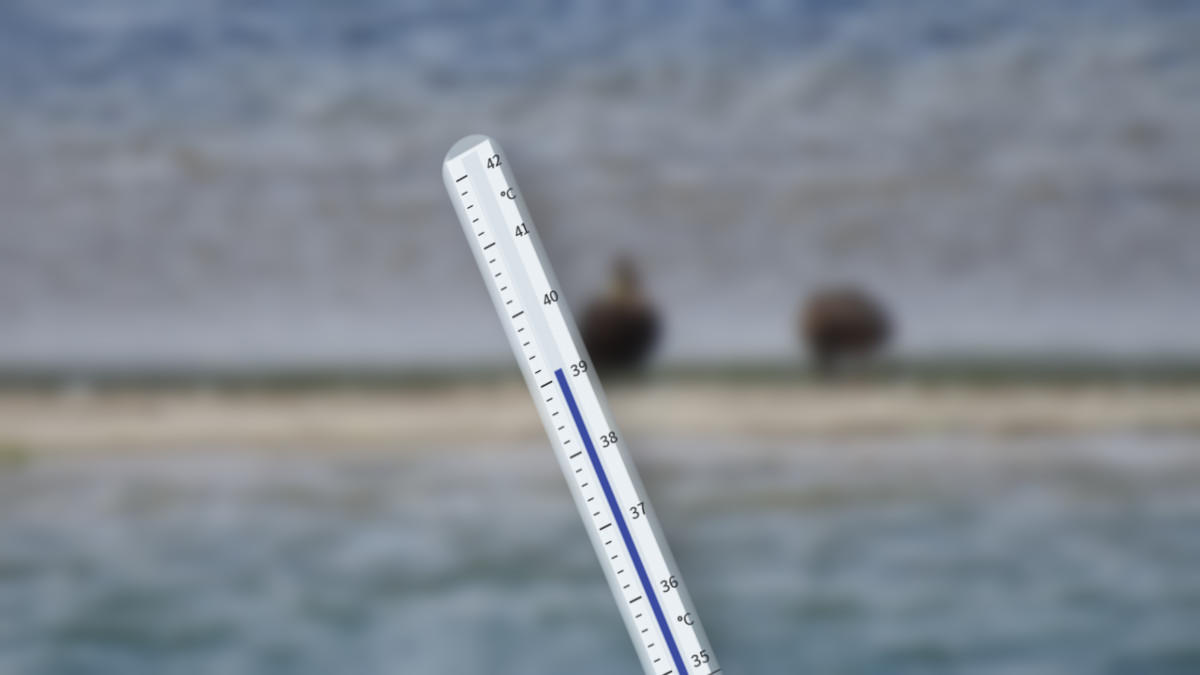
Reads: 39.1; °C
